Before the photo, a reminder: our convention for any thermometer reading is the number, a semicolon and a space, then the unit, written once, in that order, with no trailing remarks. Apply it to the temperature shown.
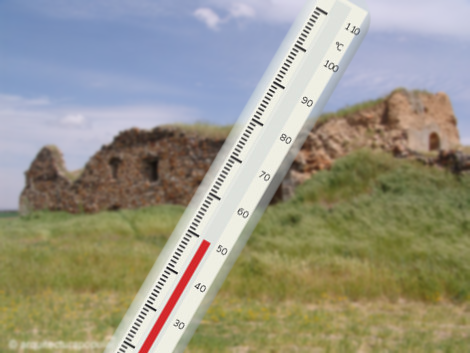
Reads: 50; °C
